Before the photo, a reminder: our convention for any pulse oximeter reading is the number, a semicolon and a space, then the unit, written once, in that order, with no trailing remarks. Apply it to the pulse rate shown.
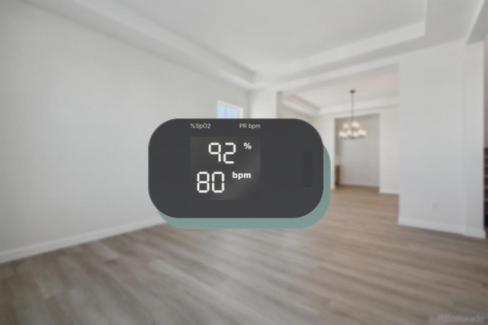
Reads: 80; bpm
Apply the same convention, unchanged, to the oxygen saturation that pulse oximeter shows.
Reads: 92; %
